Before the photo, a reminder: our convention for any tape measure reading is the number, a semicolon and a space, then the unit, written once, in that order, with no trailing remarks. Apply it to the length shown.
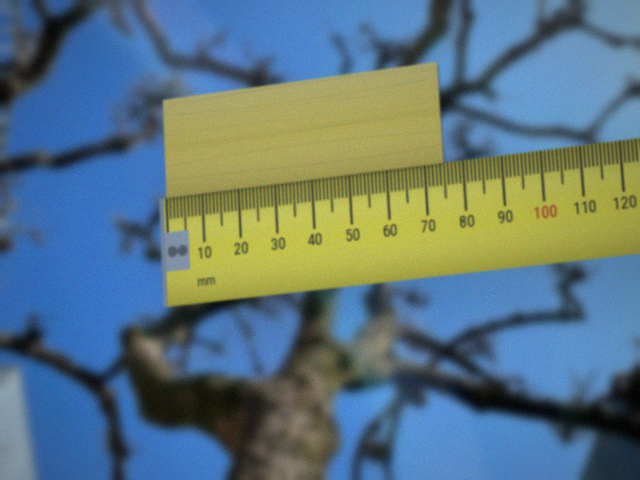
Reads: 75; mm
